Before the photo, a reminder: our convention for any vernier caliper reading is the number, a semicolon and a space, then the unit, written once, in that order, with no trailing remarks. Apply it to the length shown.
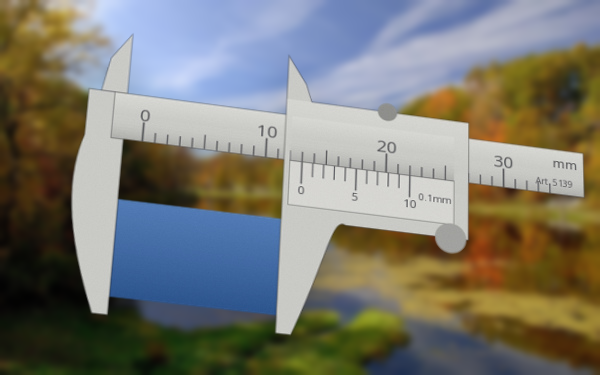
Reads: 13.0; mm
